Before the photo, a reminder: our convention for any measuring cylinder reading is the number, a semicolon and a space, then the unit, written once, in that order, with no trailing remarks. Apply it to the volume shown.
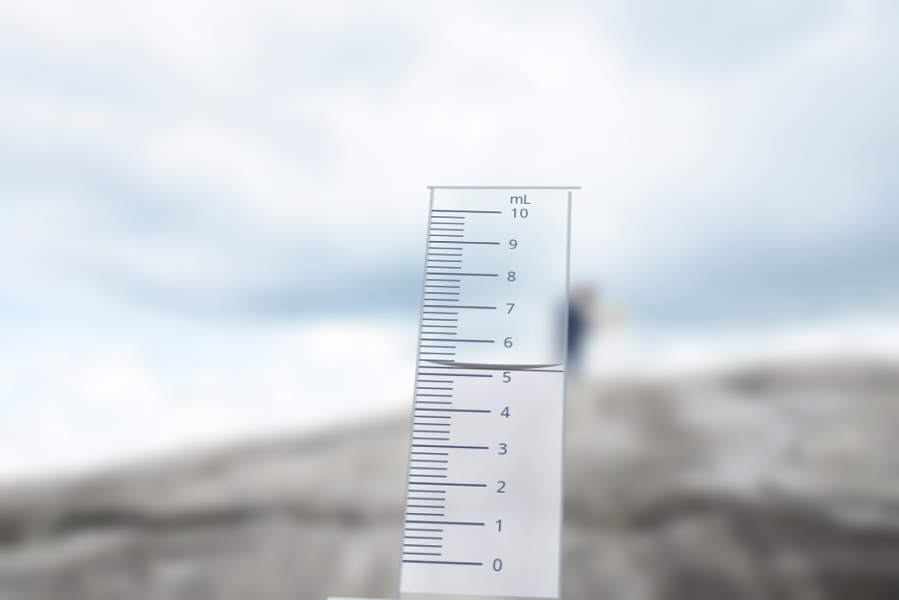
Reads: 5.2; mL
